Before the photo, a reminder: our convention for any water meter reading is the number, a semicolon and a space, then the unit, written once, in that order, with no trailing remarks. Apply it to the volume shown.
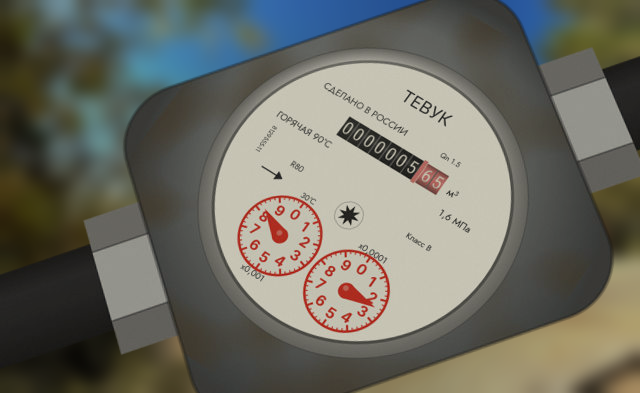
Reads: 5.6582; m³
